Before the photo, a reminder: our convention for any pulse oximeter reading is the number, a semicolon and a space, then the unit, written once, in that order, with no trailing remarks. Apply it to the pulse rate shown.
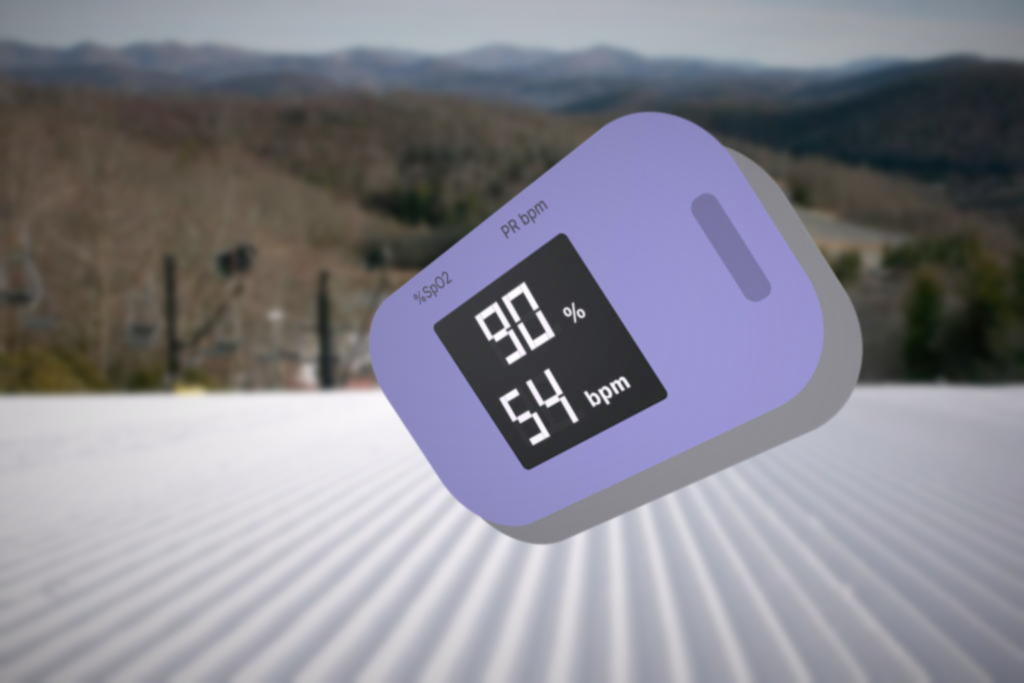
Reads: 54; bpm
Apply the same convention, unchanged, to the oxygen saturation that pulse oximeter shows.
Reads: 90; %
